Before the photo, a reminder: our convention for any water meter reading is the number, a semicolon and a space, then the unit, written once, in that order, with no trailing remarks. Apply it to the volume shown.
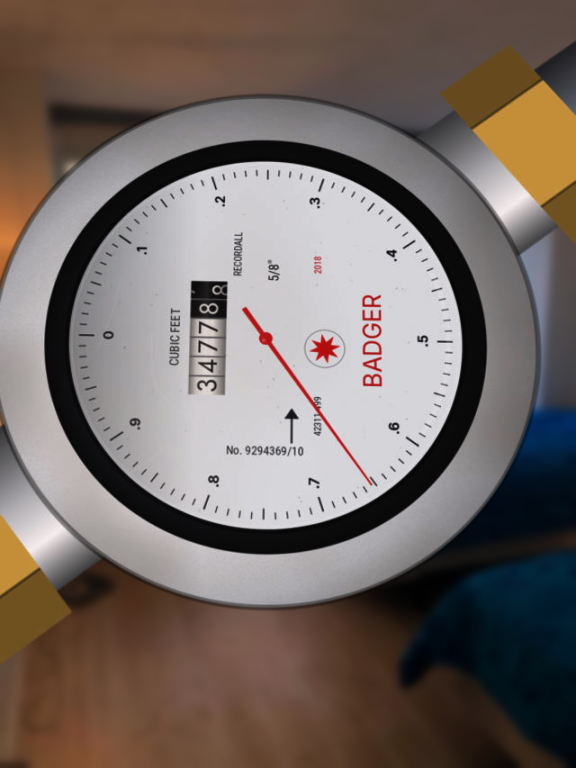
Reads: 347787.65; ft³
